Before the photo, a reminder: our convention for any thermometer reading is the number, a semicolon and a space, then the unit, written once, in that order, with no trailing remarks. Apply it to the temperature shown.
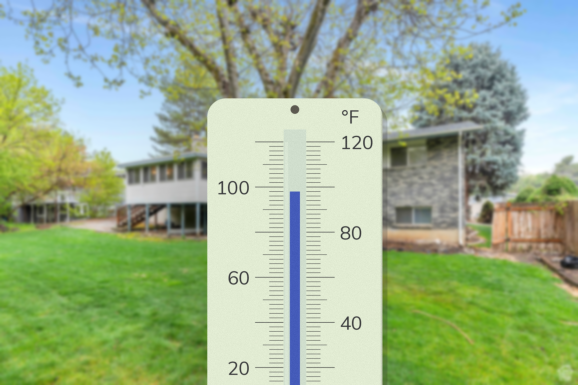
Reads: 98; °F
